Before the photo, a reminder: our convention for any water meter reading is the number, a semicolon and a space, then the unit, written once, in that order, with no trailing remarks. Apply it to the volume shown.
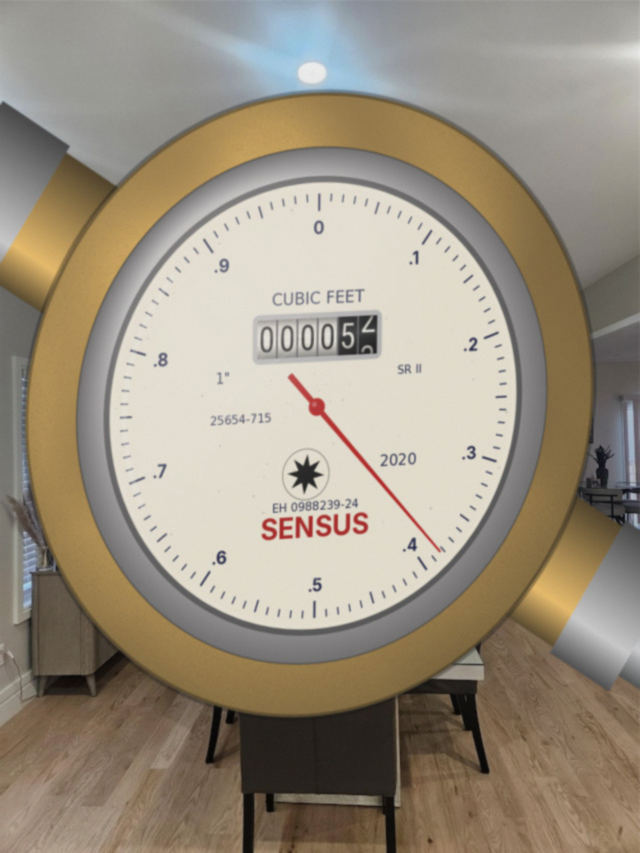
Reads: 52.38; ft³
